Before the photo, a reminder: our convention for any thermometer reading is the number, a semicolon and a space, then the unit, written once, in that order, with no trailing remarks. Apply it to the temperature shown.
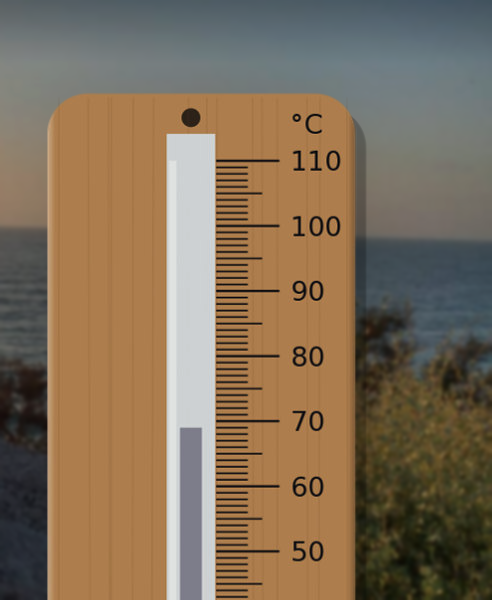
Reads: 69; °C
